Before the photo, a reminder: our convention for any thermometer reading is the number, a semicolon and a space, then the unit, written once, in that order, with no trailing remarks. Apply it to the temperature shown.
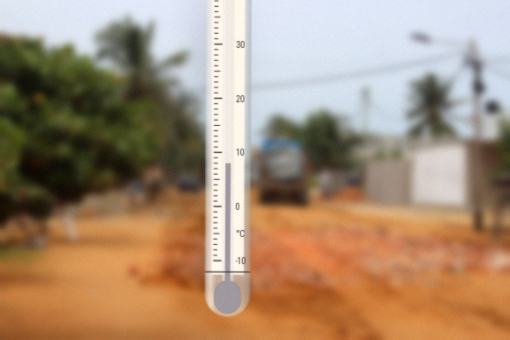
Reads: 8; °C
